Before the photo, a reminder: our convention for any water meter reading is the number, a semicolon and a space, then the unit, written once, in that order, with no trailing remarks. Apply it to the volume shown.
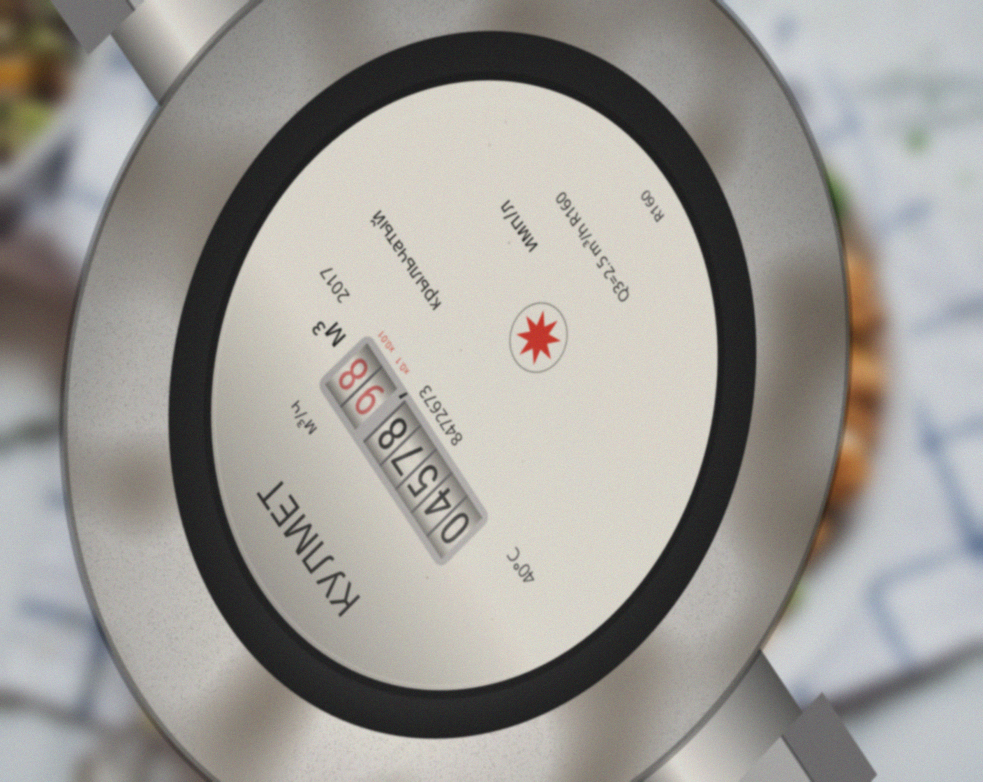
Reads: 4578.98; m³
